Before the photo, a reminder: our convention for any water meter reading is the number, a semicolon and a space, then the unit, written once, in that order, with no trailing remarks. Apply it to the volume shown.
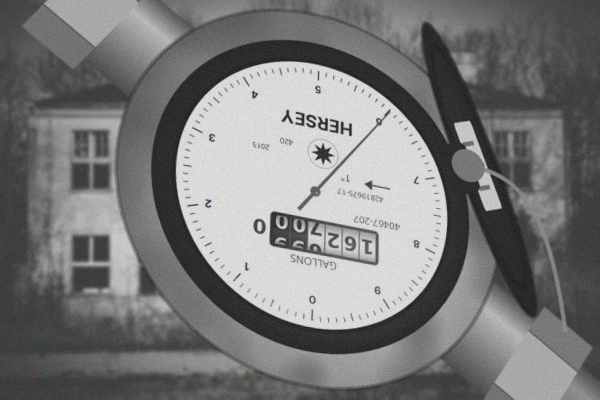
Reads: 1626996.0; gal
